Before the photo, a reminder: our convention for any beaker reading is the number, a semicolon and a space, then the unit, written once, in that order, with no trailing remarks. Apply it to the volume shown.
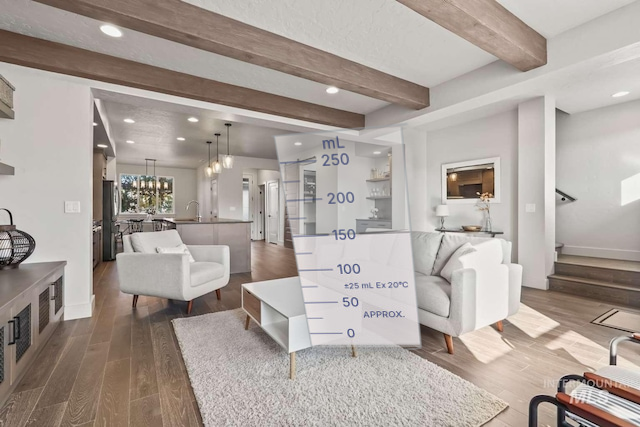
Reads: 150; mL
